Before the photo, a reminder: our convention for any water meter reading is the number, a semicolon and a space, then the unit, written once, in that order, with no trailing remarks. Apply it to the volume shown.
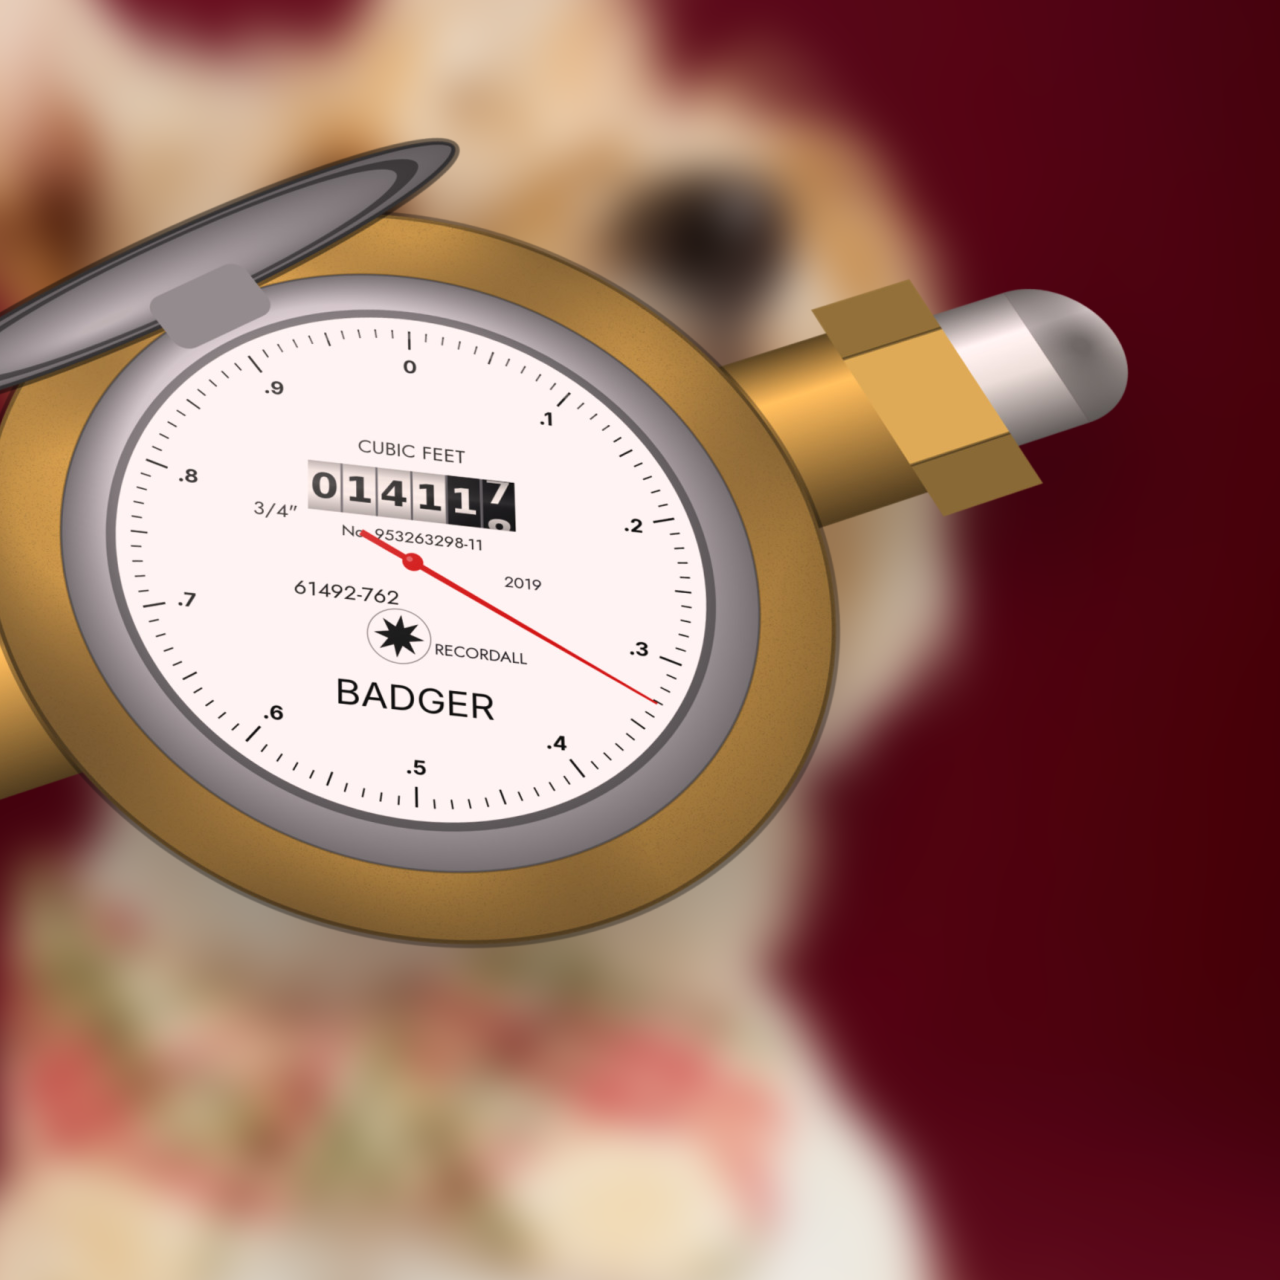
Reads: 14117.33; ft³
